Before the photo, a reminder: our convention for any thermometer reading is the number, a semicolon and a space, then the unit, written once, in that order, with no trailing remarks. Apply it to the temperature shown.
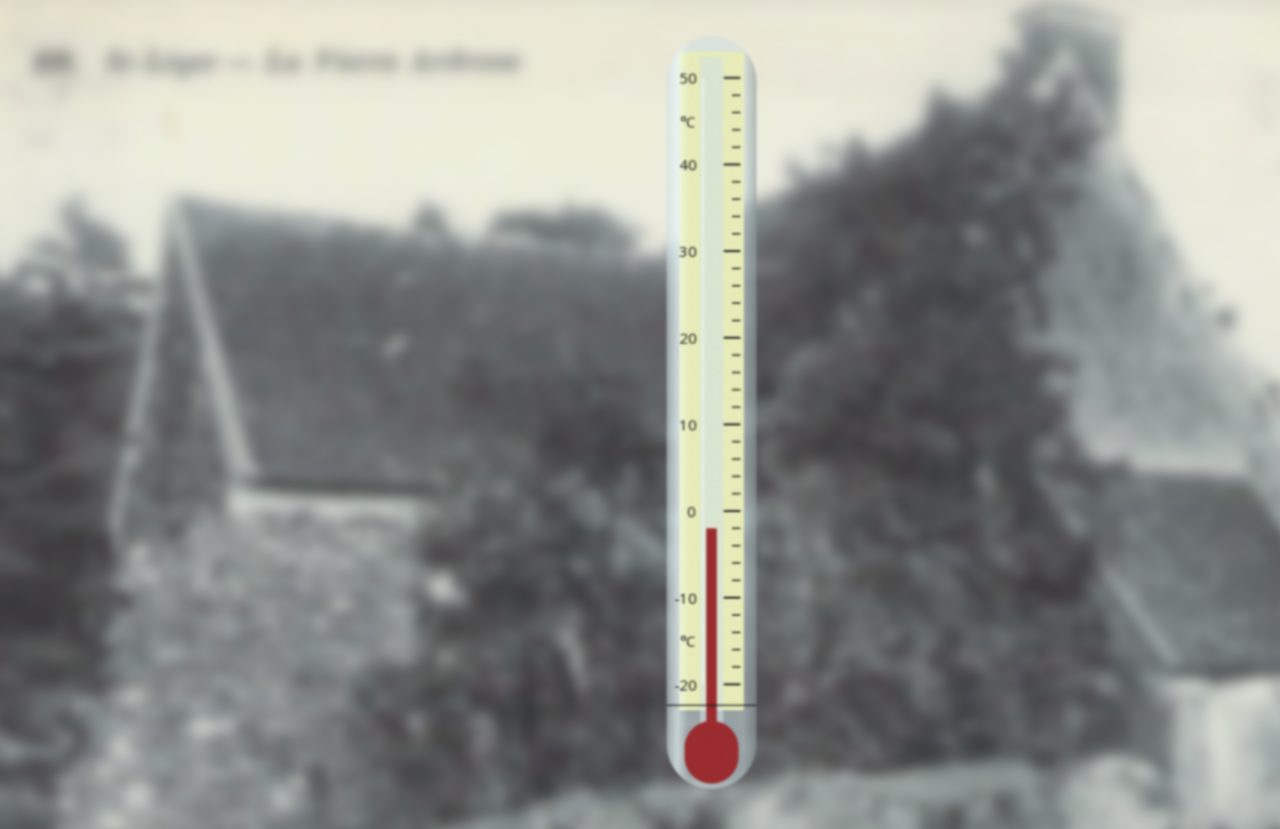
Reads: -2; °C
